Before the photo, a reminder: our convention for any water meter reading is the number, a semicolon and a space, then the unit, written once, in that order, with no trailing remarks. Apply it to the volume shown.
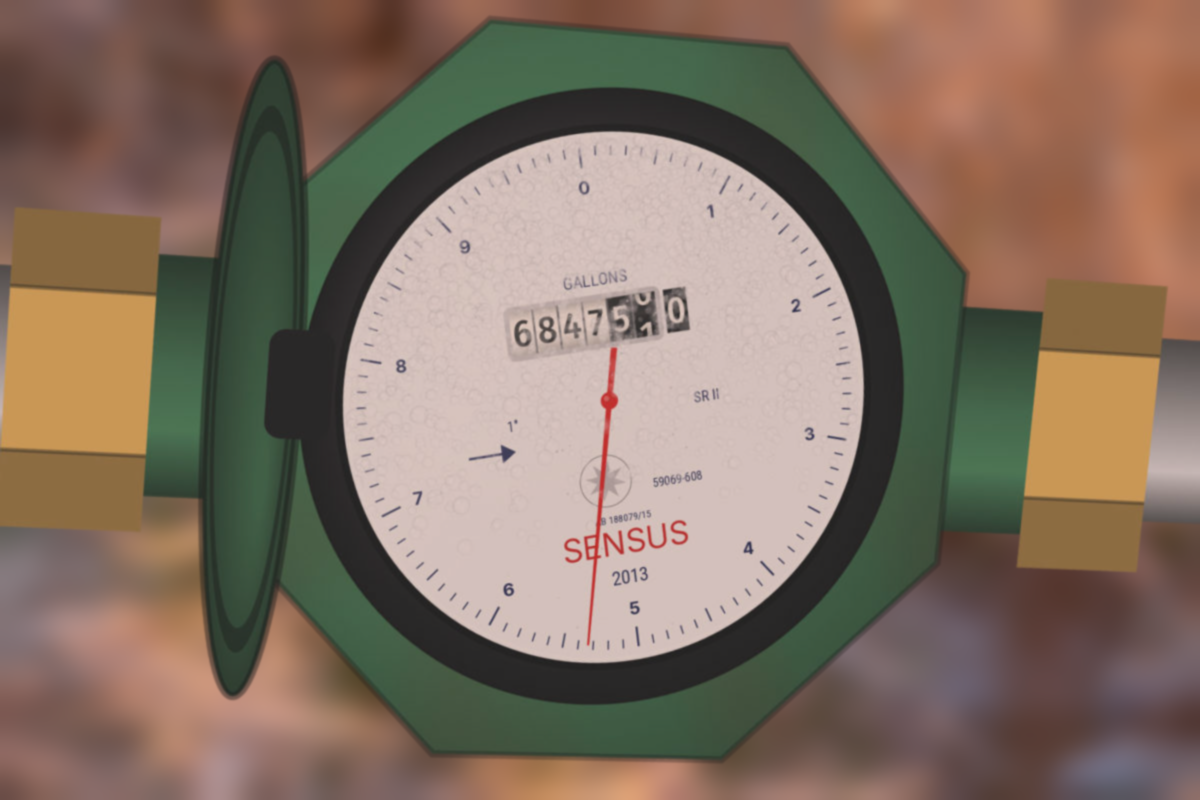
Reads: 6847505.3; gal
